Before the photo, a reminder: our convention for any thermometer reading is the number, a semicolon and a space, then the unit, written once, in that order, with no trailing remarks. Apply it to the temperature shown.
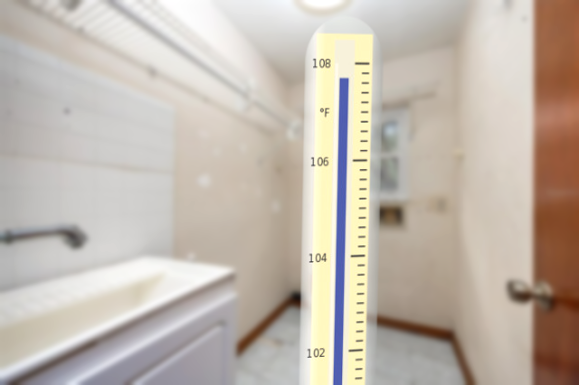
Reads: 107.7; °F
